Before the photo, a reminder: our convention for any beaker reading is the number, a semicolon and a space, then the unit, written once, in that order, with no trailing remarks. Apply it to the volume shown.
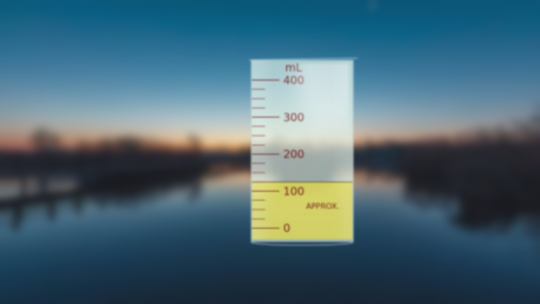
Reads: 125; mL
